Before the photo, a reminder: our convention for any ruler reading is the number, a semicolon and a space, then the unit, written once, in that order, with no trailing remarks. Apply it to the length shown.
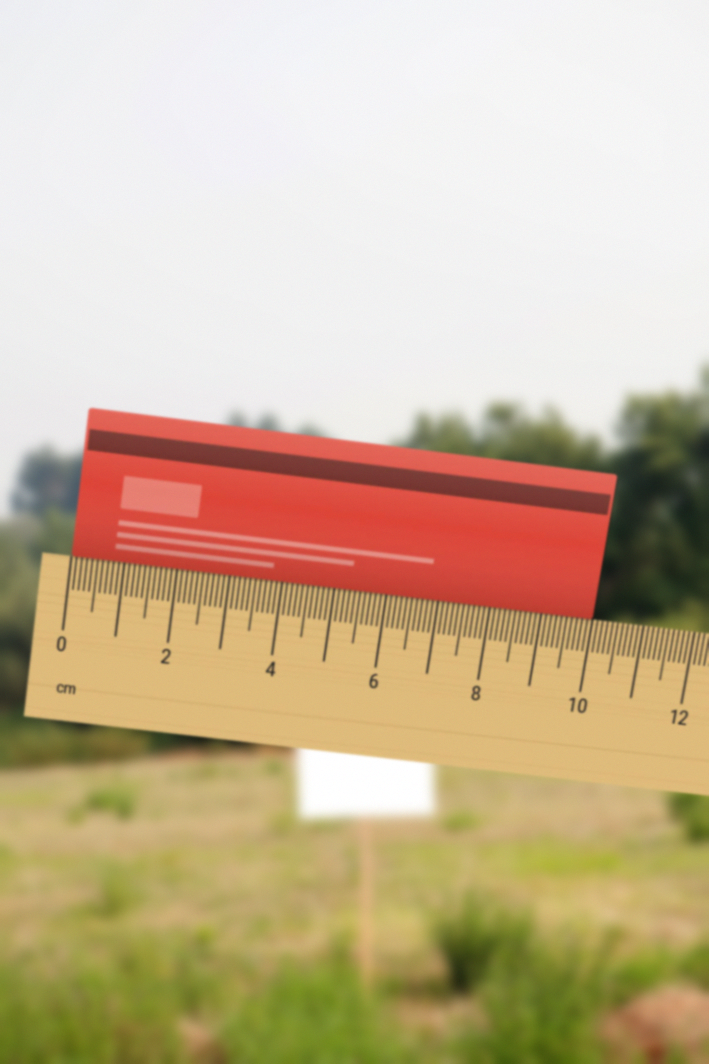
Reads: 10; cm
